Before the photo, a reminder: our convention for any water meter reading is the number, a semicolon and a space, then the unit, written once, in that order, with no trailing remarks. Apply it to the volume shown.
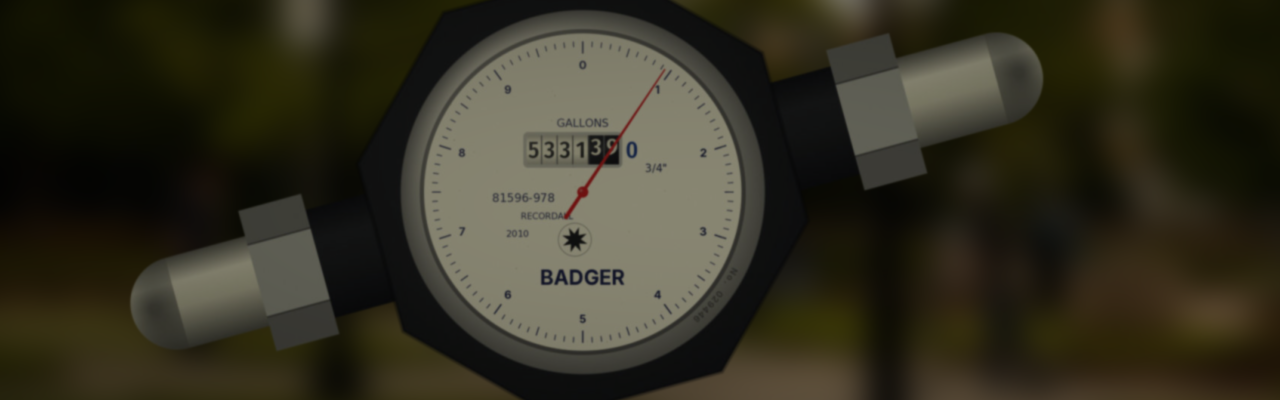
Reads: 5331390.9; gal
